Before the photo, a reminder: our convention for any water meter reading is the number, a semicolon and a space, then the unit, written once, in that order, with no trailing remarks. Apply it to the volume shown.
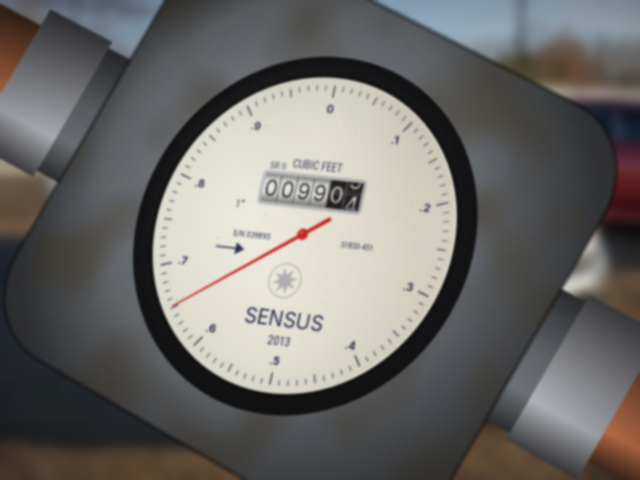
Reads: 9903.65; ft³
